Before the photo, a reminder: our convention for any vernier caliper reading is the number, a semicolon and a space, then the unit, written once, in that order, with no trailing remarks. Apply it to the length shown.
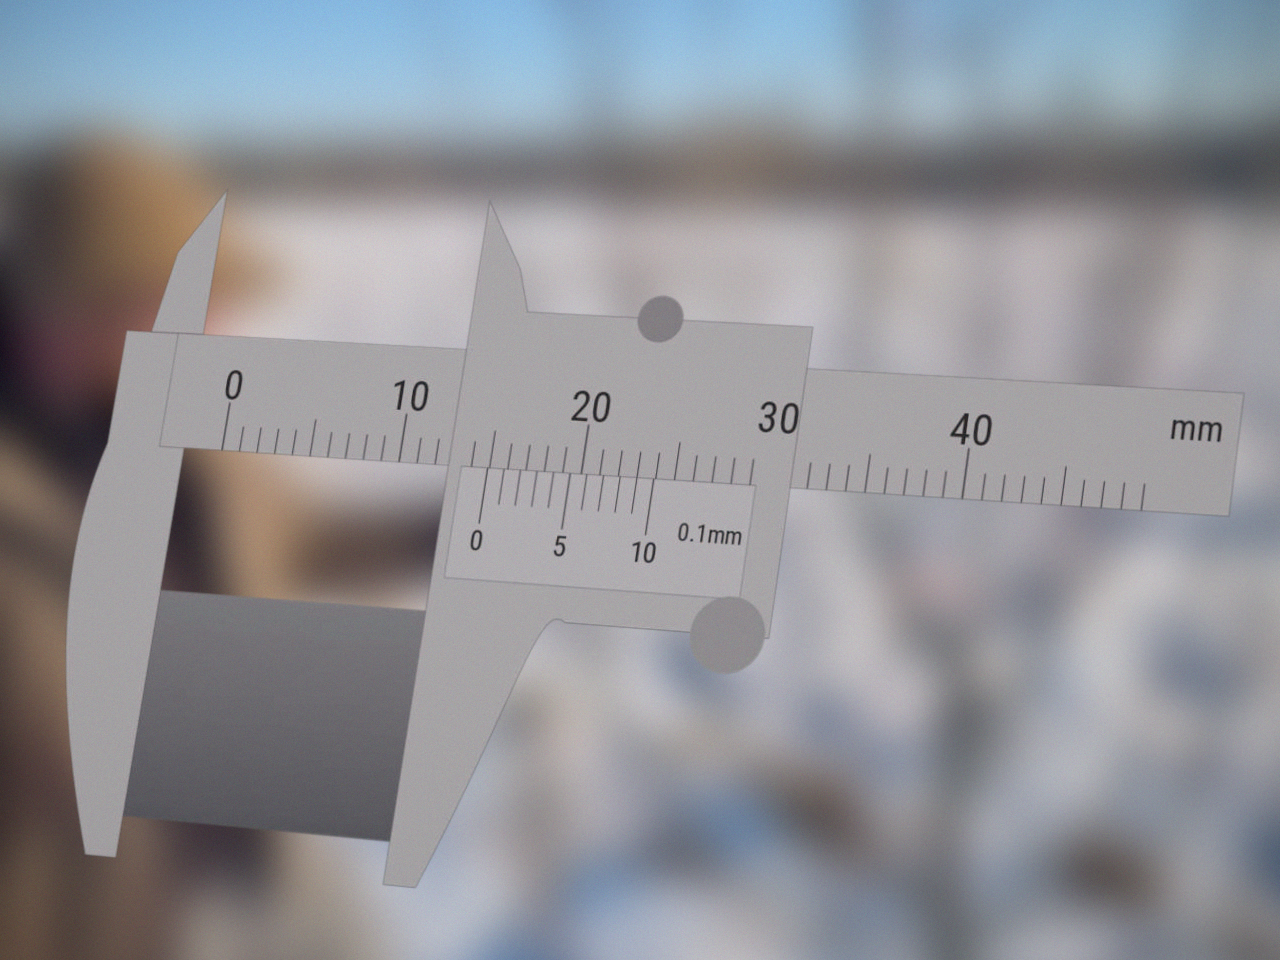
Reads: 14.9; mm
